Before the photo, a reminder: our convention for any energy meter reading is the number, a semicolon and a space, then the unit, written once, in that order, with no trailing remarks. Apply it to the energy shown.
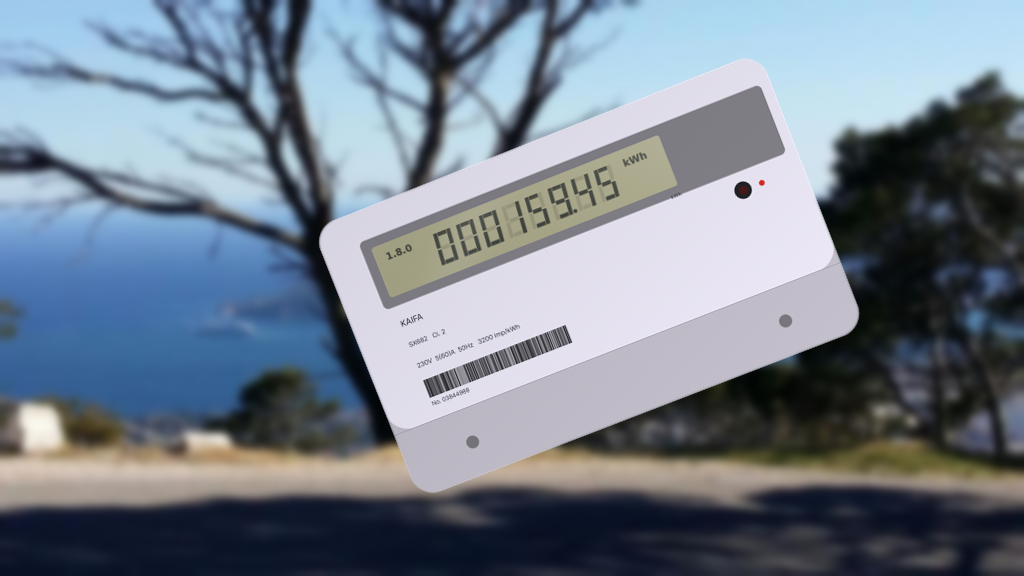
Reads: 159.45; kWh
